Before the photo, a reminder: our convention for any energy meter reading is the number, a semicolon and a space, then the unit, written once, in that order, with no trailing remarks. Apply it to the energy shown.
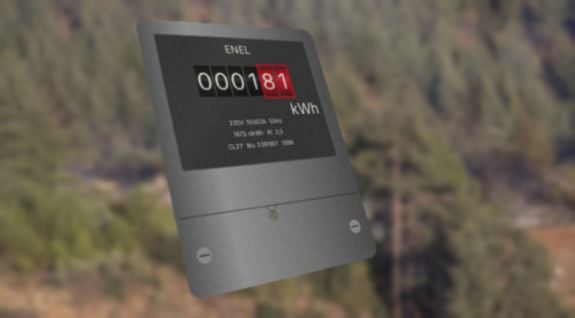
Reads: 1.81; kWh
